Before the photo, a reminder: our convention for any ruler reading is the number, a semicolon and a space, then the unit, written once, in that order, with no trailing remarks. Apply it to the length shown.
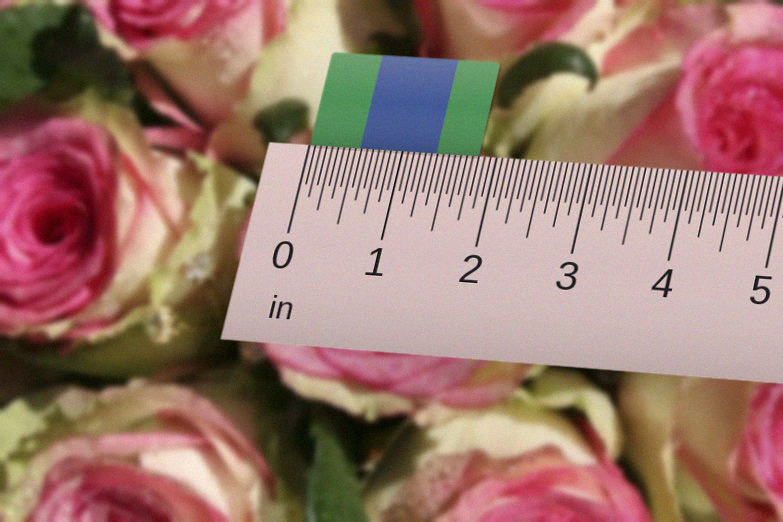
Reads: 1.8125; in
